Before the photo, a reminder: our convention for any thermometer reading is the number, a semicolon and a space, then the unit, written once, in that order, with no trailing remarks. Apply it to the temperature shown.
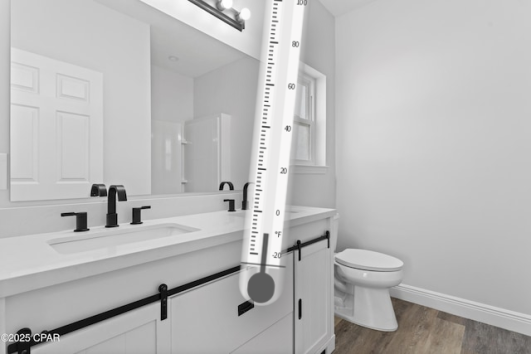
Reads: -10; °F
